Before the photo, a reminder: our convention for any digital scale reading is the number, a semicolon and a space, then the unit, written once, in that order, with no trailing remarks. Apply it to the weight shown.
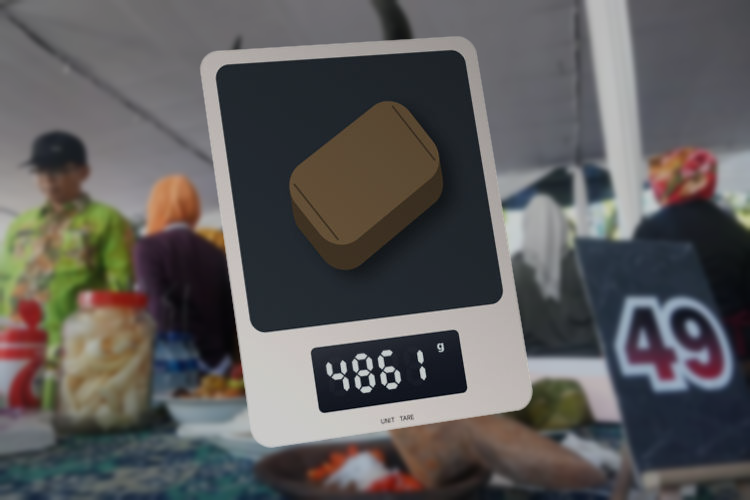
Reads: 4861; g
